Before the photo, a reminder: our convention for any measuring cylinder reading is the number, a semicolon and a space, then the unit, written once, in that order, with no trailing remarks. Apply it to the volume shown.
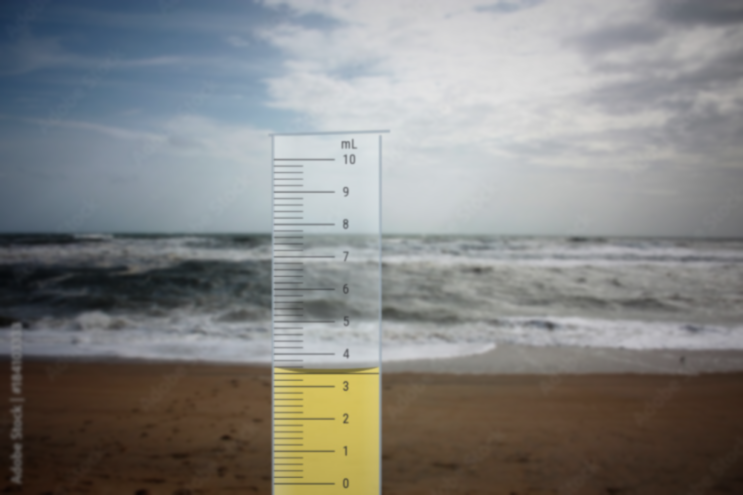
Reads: 3.4; mL
